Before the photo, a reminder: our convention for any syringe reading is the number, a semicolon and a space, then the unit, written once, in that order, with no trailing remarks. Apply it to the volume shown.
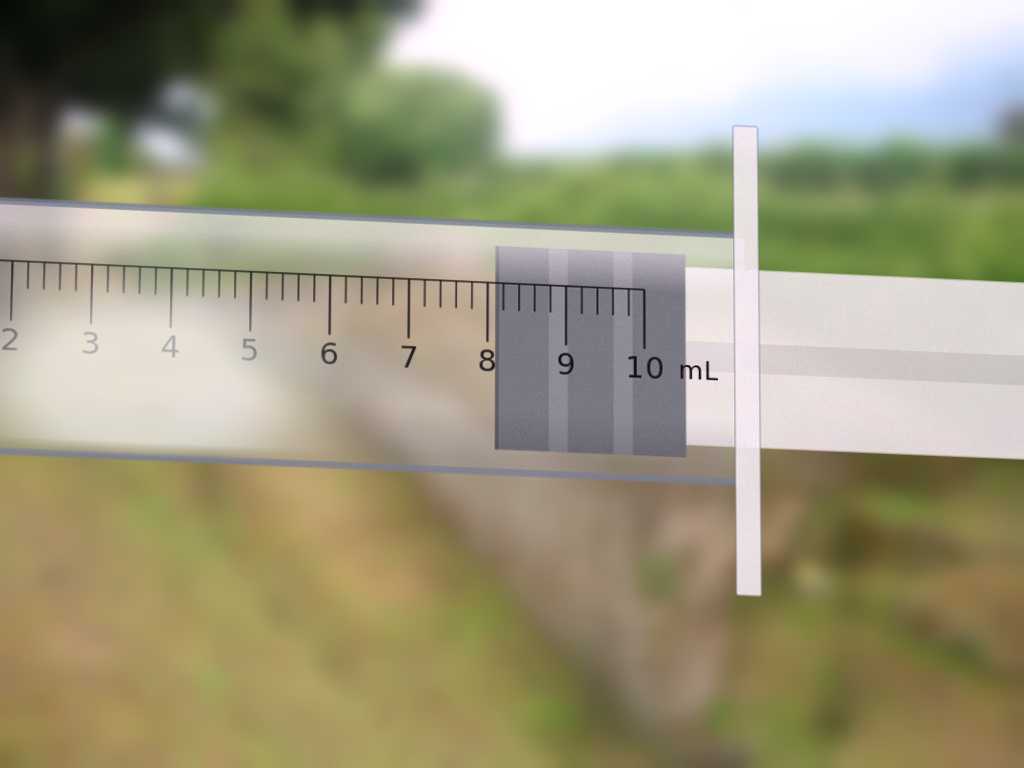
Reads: 8.1; mL
